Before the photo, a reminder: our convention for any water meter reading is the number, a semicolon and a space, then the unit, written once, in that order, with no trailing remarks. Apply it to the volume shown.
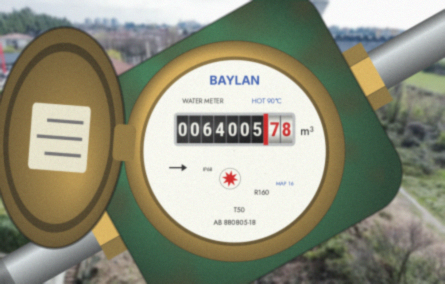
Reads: 64005.78; m³
